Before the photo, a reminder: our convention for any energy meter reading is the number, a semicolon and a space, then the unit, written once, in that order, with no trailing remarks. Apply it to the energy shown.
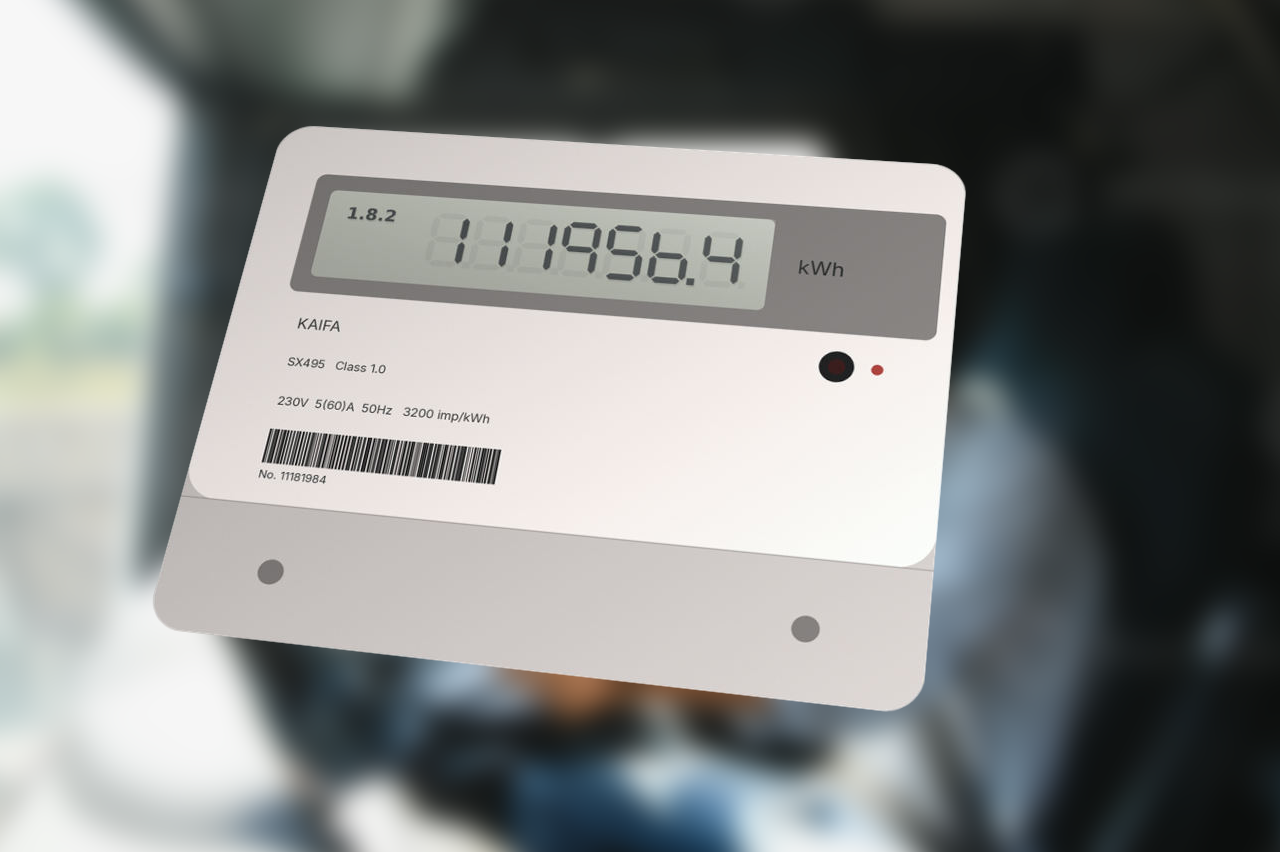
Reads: 111956.4; kWh
